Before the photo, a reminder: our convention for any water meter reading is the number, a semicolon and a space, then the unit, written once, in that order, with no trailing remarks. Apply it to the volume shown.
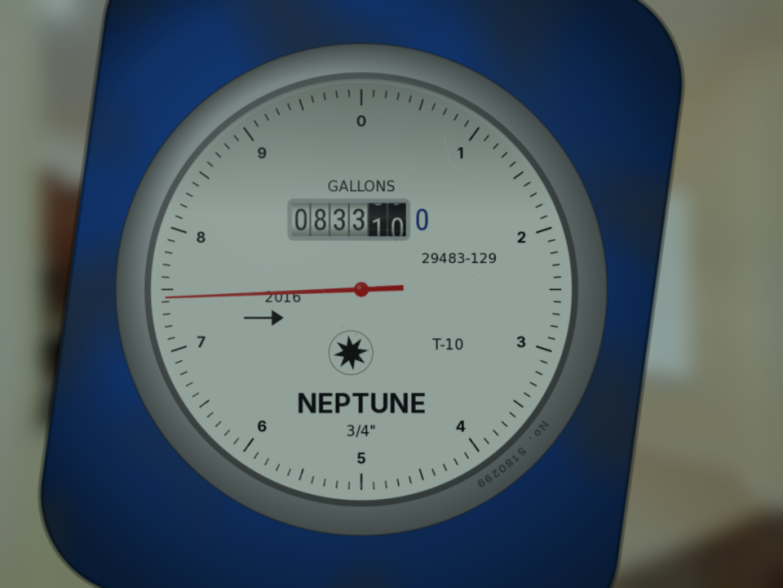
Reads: 833097.4; gal
